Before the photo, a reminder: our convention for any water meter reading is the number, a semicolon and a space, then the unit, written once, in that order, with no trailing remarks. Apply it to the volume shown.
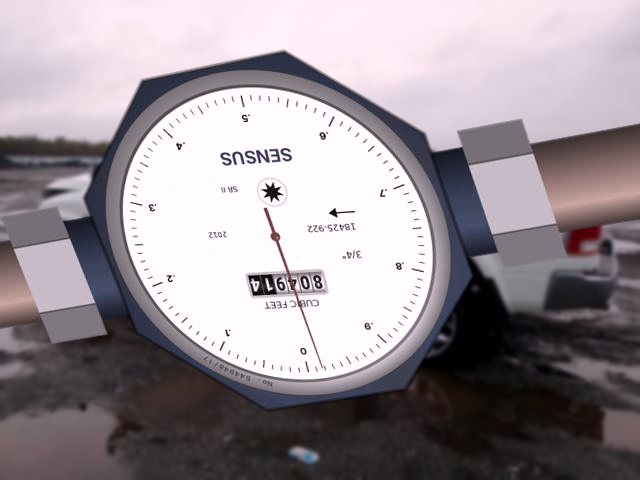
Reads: 804913.98; ft³
